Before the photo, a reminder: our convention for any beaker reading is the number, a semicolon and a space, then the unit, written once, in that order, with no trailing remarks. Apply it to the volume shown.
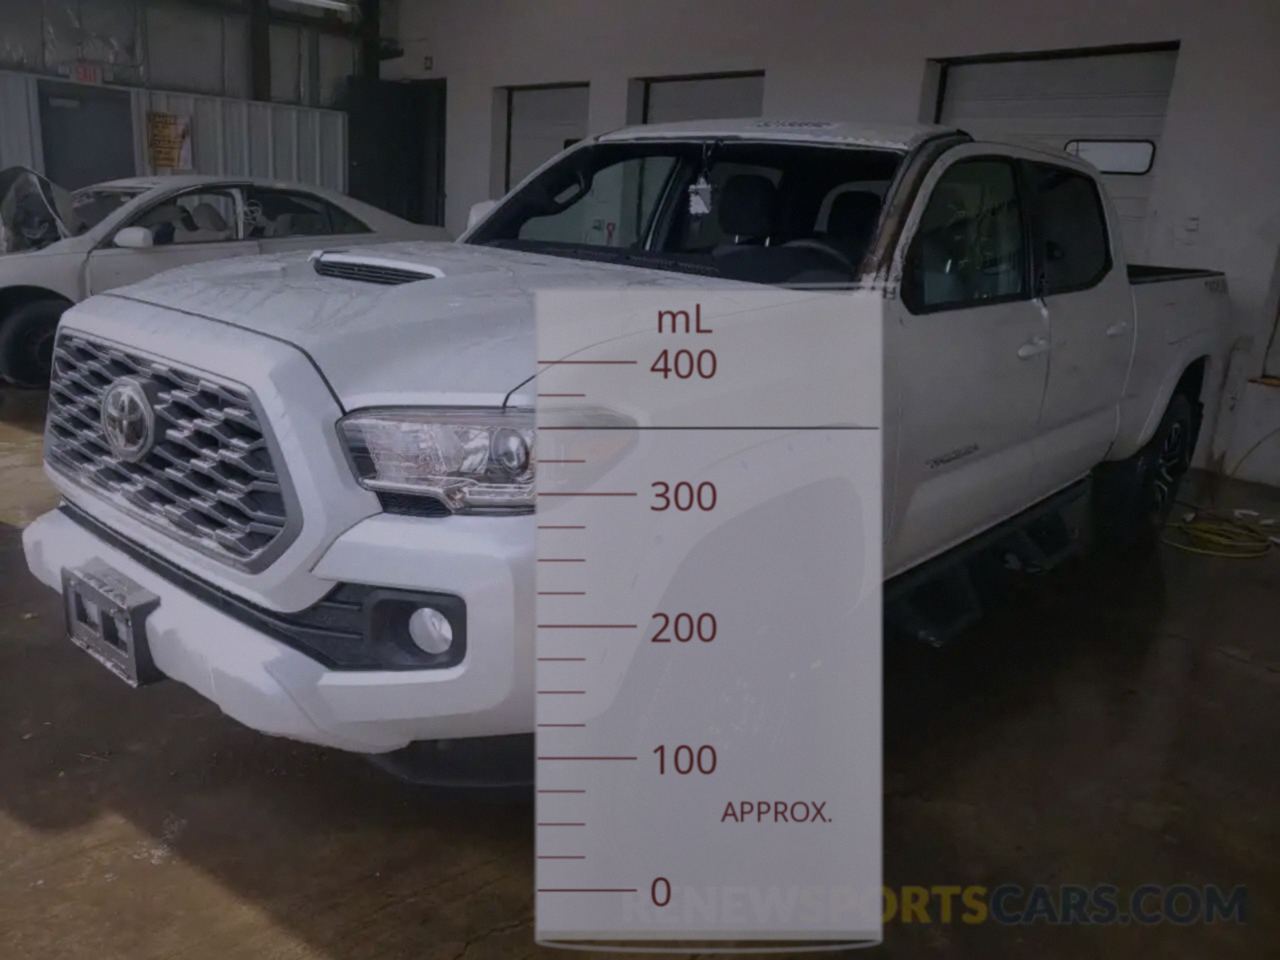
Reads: 350; mL
